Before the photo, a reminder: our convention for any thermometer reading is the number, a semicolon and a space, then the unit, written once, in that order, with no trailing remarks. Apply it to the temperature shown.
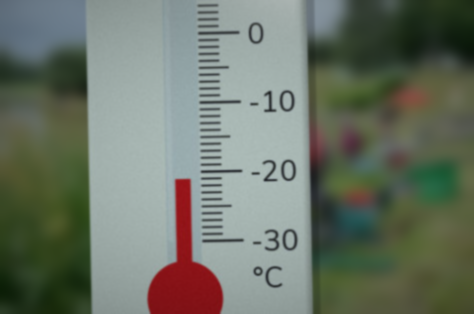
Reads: -21; °C
